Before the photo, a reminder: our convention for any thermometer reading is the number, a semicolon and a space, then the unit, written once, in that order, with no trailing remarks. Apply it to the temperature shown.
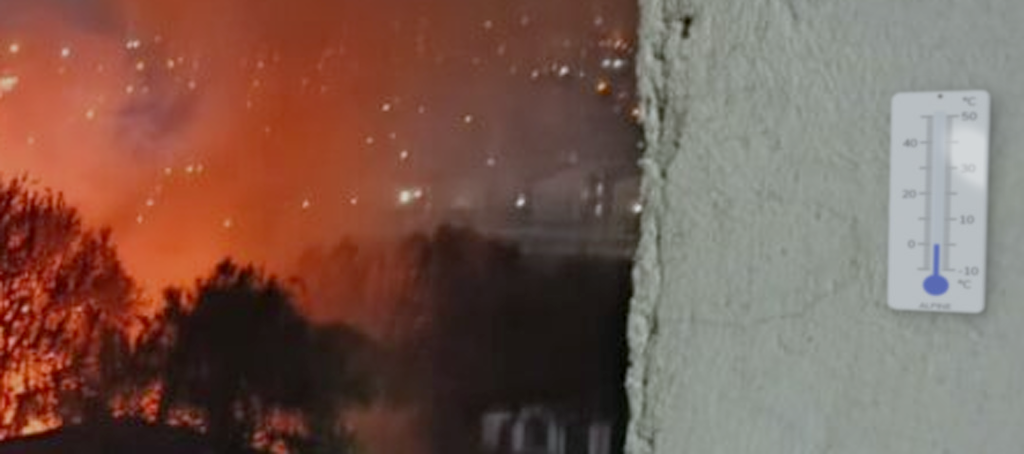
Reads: 0; °C
